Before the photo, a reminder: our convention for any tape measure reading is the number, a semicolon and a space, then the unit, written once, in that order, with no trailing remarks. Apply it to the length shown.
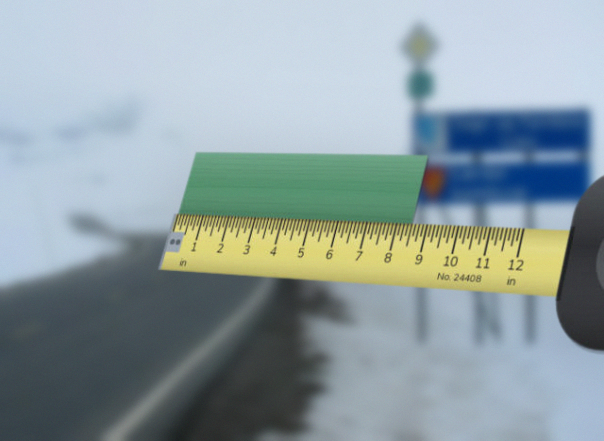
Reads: 8.5; in
